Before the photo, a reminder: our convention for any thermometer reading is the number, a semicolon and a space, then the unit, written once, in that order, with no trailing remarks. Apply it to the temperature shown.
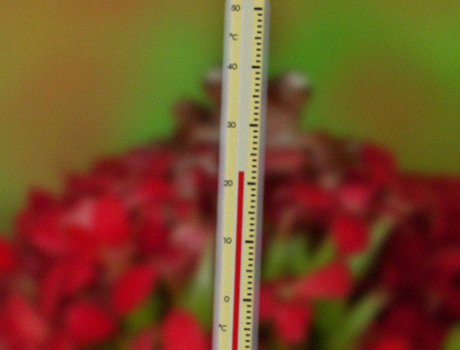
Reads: 22; °C
